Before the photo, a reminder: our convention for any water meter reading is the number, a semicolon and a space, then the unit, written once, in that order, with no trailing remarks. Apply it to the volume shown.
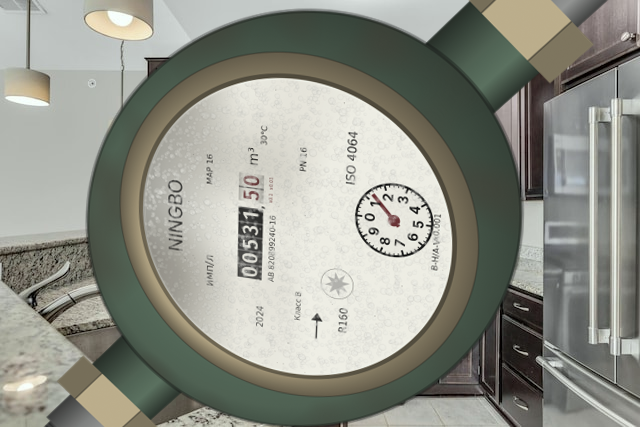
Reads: 531.501; m³
